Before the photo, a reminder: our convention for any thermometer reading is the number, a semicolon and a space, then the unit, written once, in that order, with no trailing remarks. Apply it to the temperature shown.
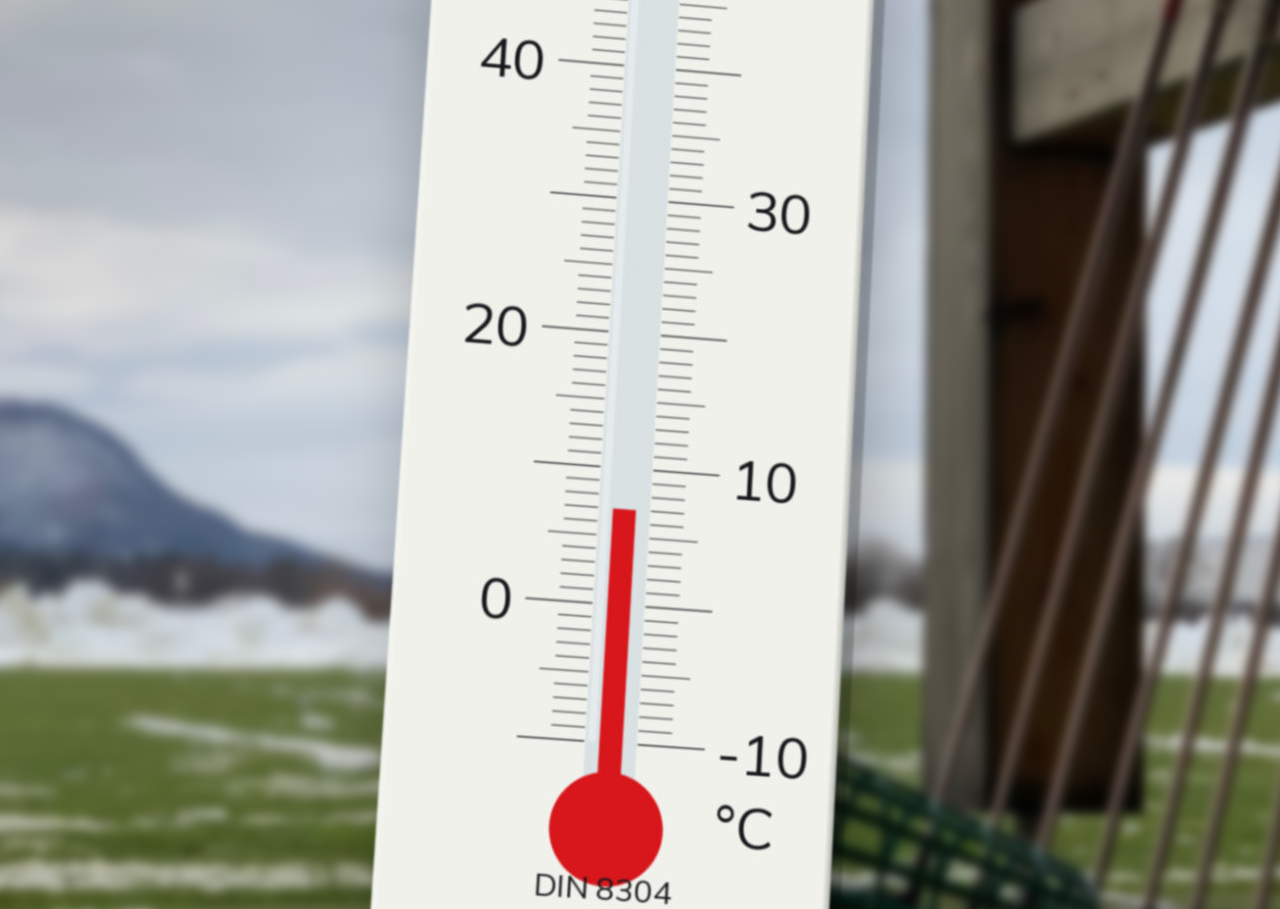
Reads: 7; °C
